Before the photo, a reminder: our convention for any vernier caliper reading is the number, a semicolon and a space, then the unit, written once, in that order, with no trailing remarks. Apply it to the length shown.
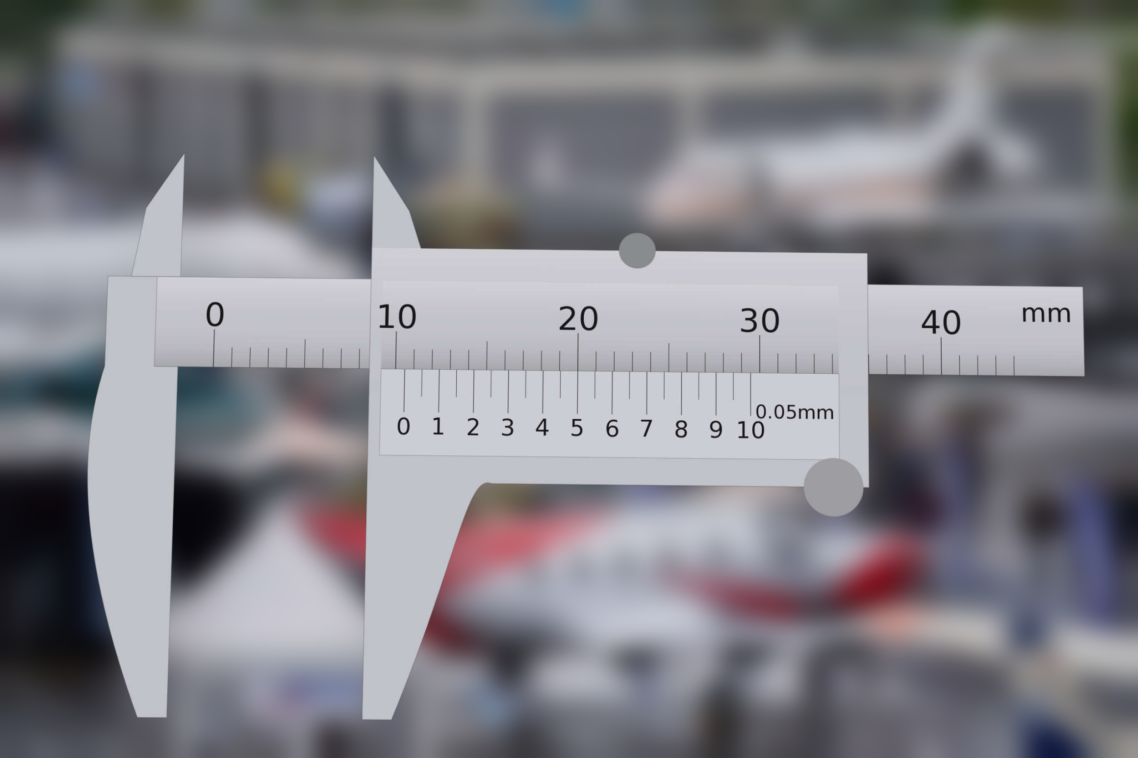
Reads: 10.5; mm
